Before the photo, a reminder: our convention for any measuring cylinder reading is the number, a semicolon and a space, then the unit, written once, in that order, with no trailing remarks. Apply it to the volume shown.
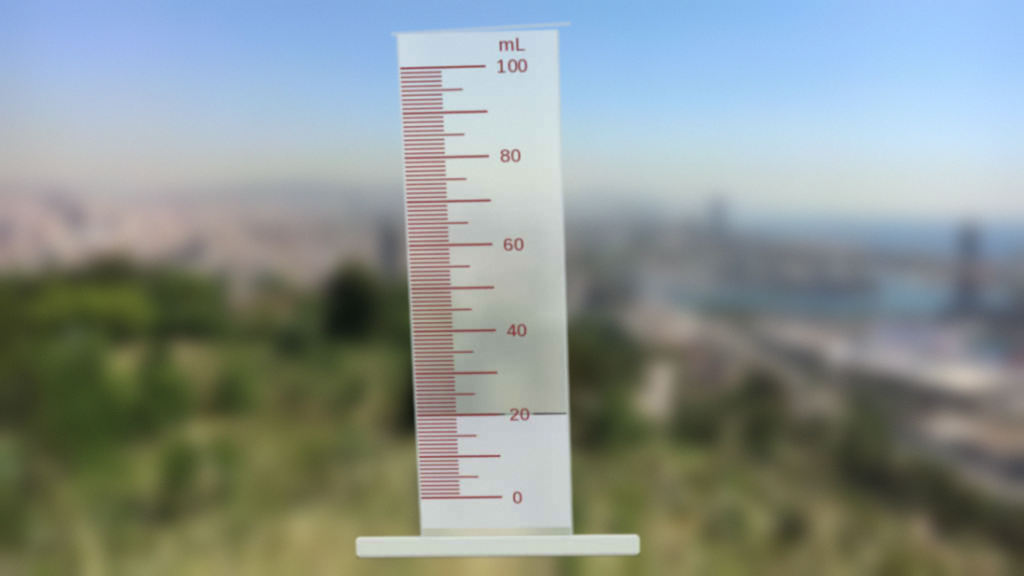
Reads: 20; mL
